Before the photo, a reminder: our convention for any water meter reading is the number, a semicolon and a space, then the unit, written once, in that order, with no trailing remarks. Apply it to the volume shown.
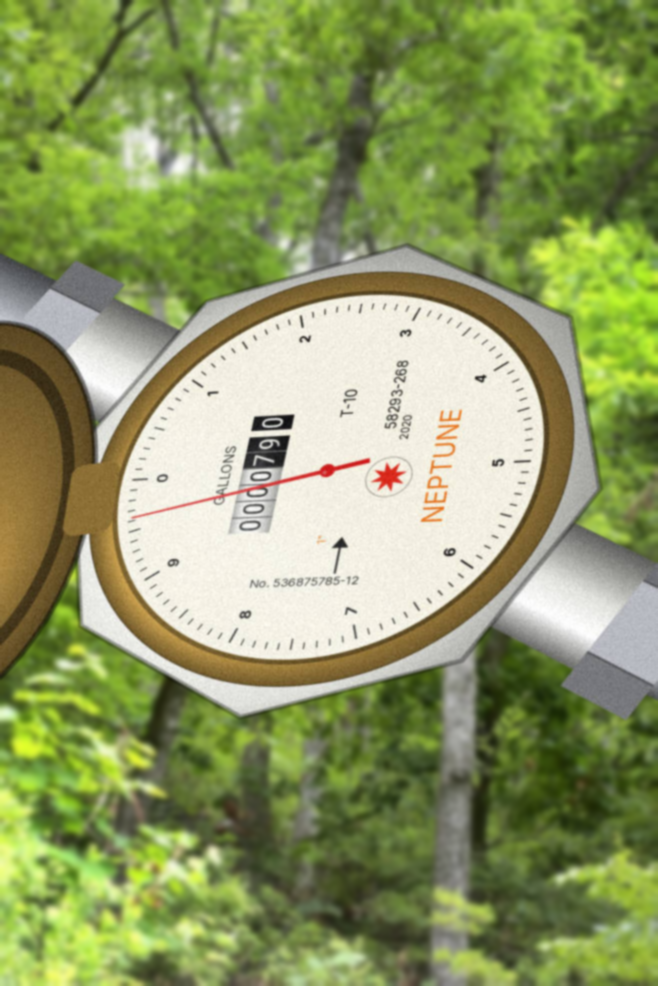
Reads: 789.6; gal
